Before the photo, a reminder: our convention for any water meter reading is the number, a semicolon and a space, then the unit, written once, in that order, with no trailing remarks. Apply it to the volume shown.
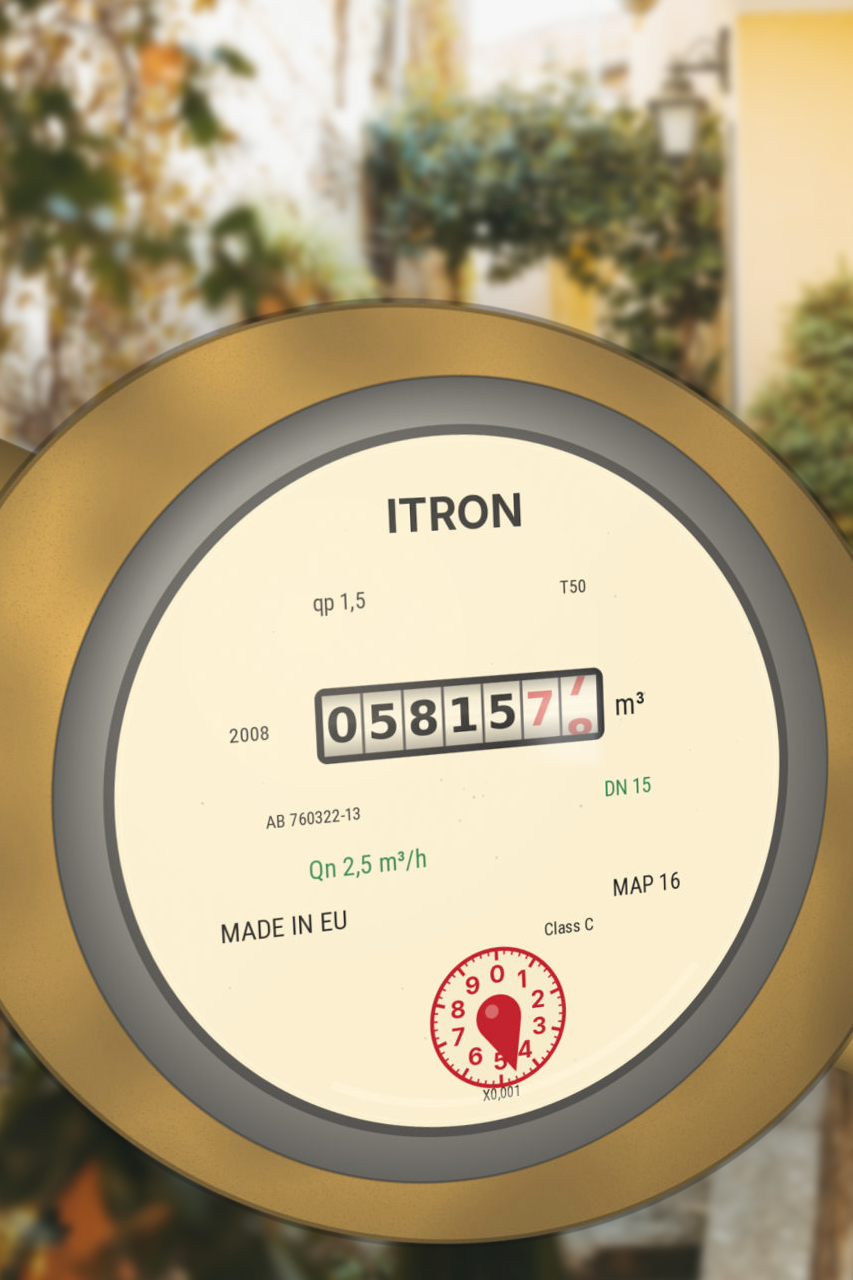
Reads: 5815.774; m³
